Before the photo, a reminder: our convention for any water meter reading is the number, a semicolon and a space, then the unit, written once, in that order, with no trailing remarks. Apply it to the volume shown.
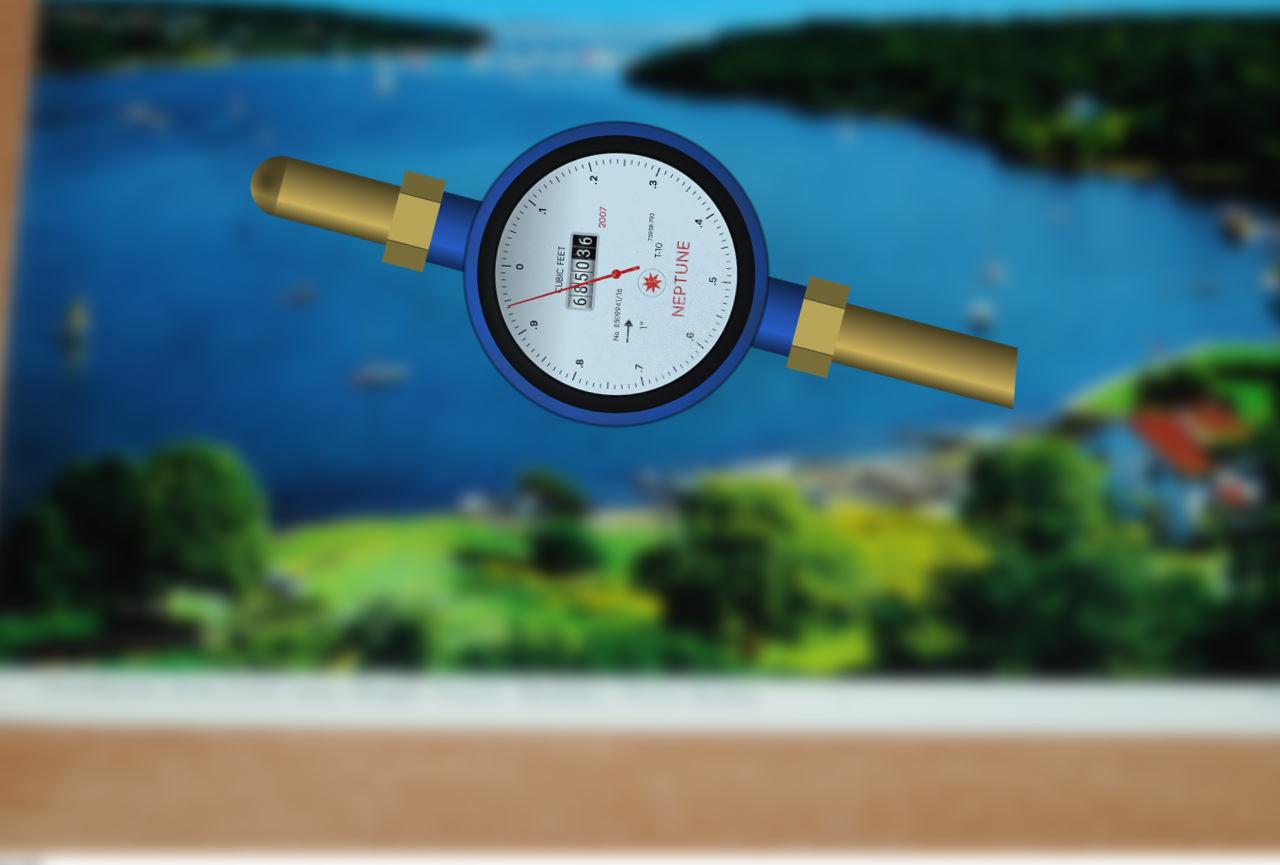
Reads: 685035.94; ft³
